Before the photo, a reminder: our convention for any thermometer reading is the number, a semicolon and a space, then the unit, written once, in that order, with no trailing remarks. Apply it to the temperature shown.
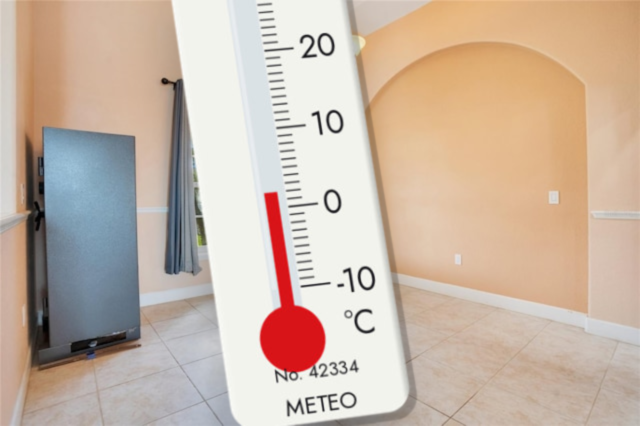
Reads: 2; °C
